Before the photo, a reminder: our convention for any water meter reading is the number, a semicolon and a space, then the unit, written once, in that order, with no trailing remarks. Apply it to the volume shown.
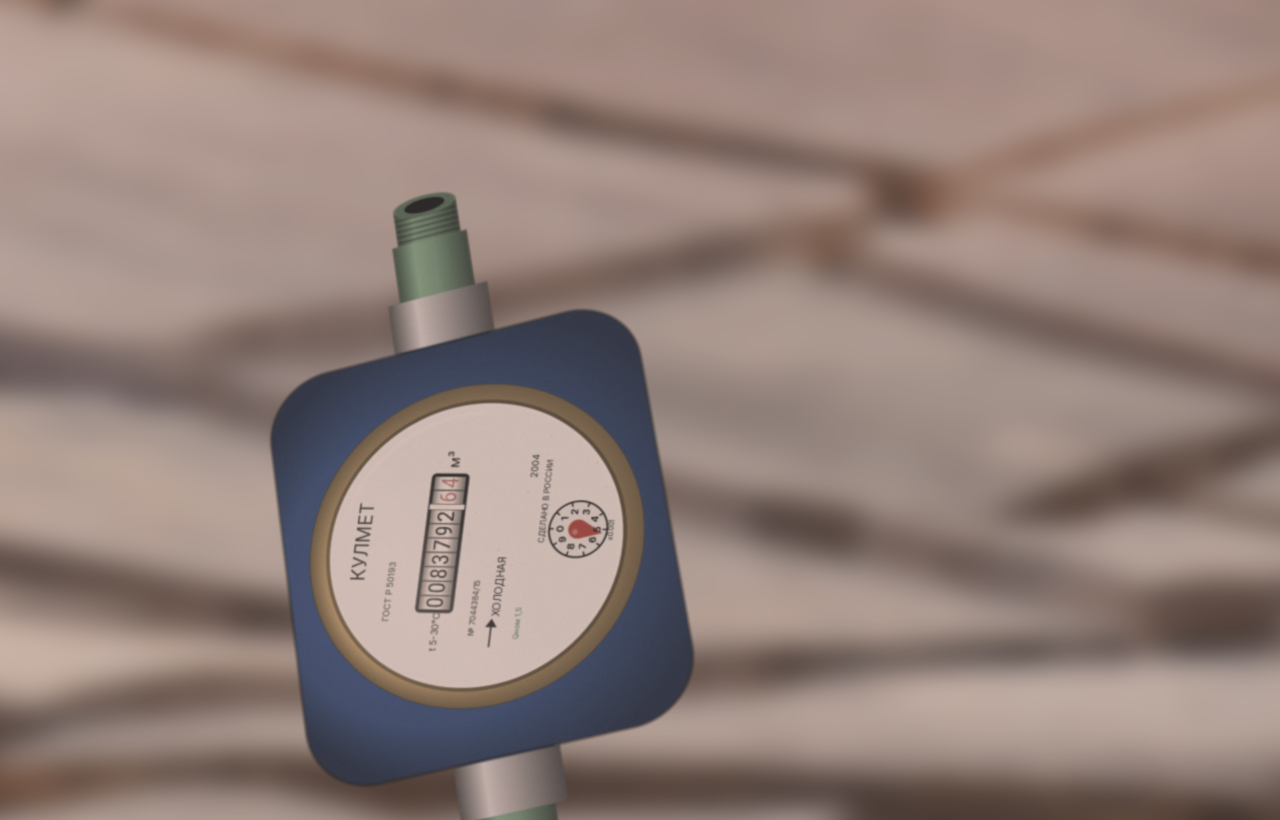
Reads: 83792.645; m³
